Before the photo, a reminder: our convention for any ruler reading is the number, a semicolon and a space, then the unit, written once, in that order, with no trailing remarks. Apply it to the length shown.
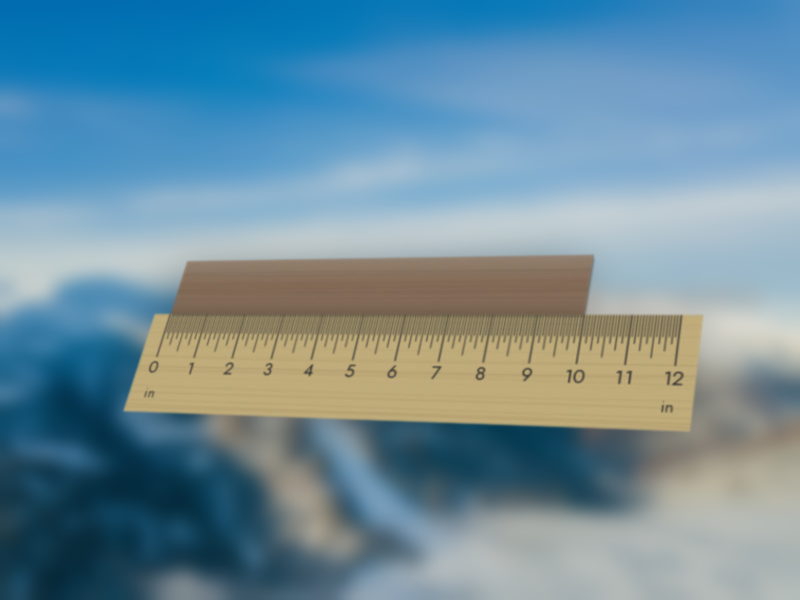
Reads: 10; in
